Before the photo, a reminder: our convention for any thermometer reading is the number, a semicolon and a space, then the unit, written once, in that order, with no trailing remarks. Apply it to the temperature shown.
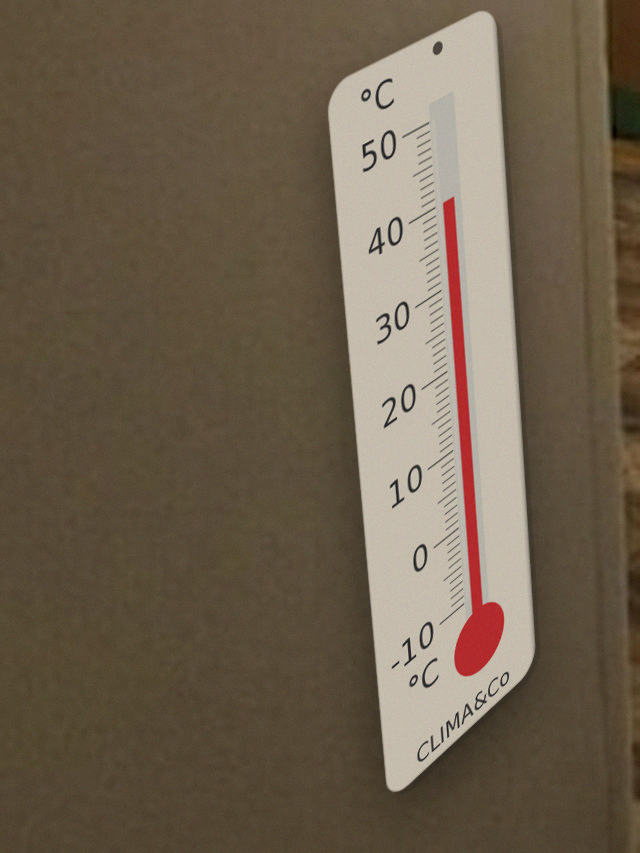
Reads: 40; °C
